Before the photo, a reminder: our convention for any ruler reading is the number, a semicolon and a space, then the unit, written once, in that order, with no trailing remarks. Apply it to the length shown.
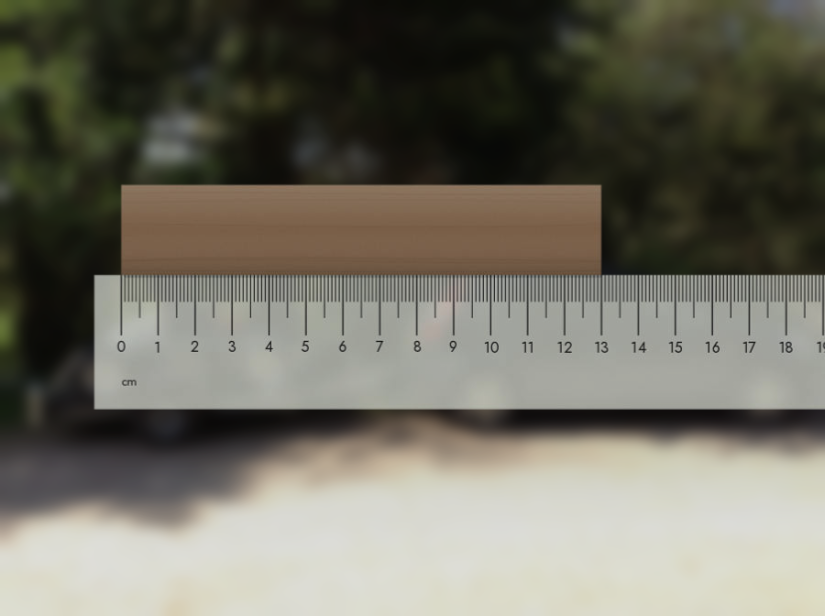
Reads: 13; cm
